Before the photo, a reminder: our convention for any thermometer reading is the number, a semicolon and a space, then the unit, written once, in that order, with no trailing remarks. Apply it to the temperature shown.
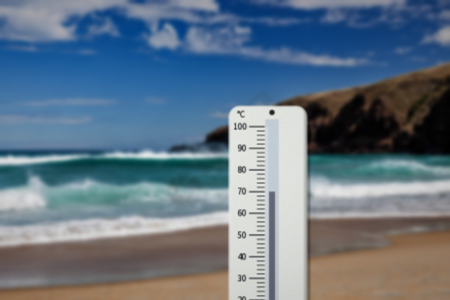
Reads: 70; °C
